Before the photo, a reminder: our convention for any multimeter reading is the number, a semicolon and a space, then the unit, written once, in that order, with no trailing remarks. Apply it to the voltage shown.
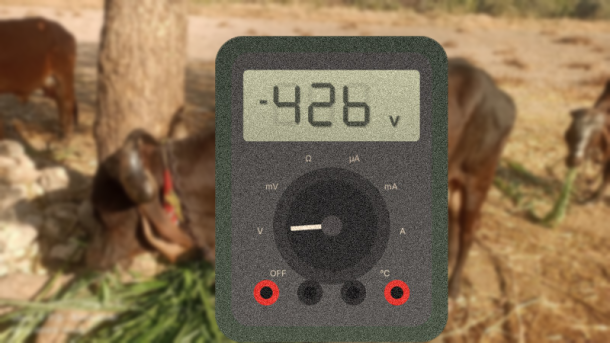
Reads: -426; V
